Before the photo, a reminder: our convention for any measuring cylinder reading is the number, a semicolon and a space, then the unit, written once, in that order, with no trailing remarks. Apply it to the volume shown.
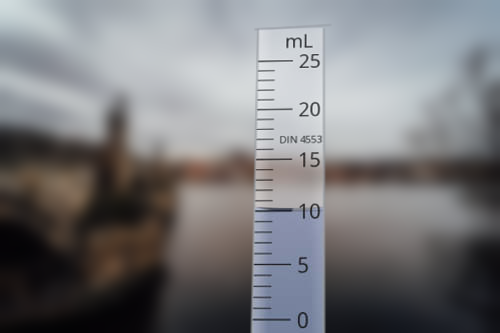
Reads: 10; mL
